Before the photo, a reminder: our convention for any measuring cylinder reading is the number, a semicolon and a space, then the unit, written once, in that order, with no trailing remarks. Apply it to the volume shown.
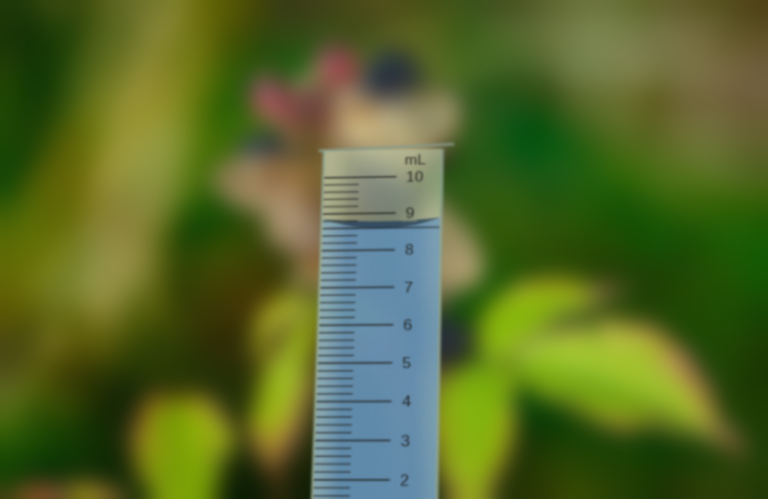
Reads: 8.6; mL
